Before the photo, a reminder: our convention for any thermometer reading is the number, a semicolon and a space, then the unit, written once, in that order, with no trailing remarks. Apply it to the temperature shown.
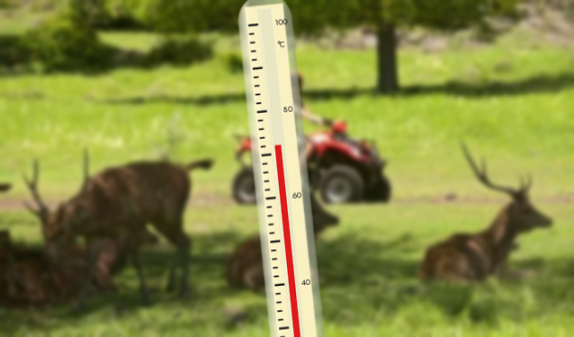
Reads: 72; °C
